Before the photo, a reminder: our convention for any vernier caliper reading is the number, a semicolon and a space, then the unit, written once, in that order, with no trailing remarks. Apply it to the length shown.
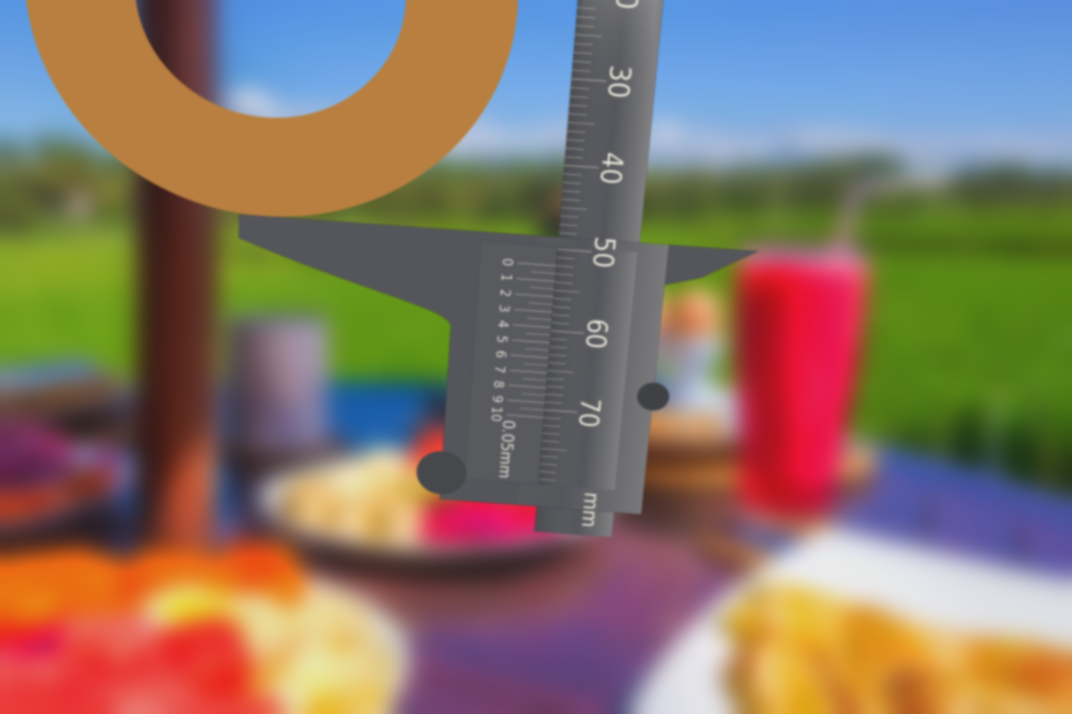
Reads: 52.0; mm
